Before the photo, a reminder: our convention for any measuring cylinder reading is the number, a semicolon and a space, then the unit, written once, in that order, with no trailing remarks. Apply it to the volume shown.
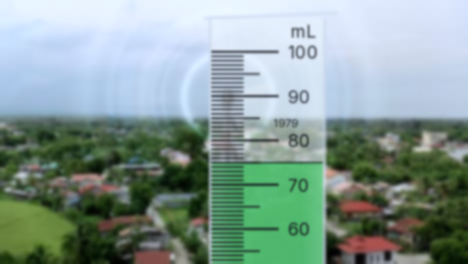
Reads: 75; mL
